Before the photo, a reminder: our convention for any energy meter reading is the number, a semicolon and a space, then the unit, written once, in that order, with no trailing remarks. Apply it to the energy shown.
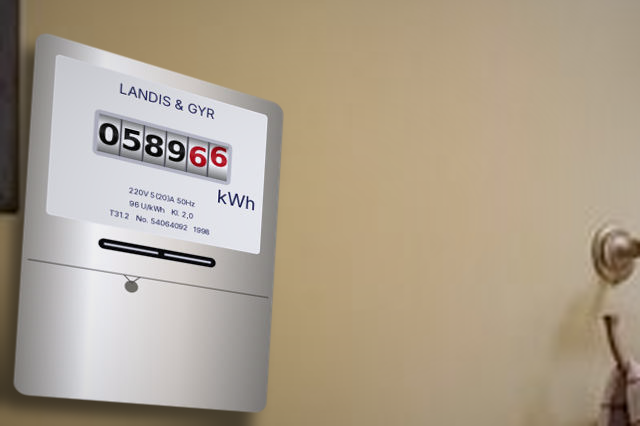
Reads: 589.66; kWh
